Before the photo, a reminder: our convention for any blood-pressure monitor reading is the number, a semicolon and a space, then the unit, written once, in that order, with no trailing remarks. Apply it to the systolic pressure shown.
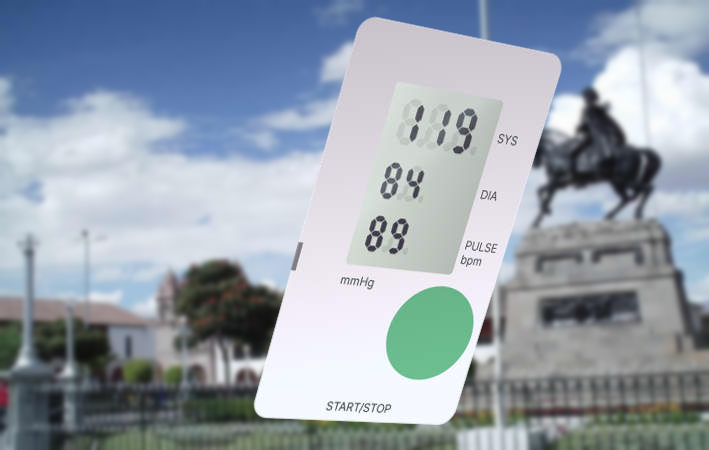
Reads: 119; mmHg
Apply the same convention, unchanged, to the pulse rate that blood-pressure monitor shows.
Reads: 89; bpm
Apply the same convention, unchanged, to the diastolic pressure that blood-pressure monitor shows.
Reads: 84; mmHg
